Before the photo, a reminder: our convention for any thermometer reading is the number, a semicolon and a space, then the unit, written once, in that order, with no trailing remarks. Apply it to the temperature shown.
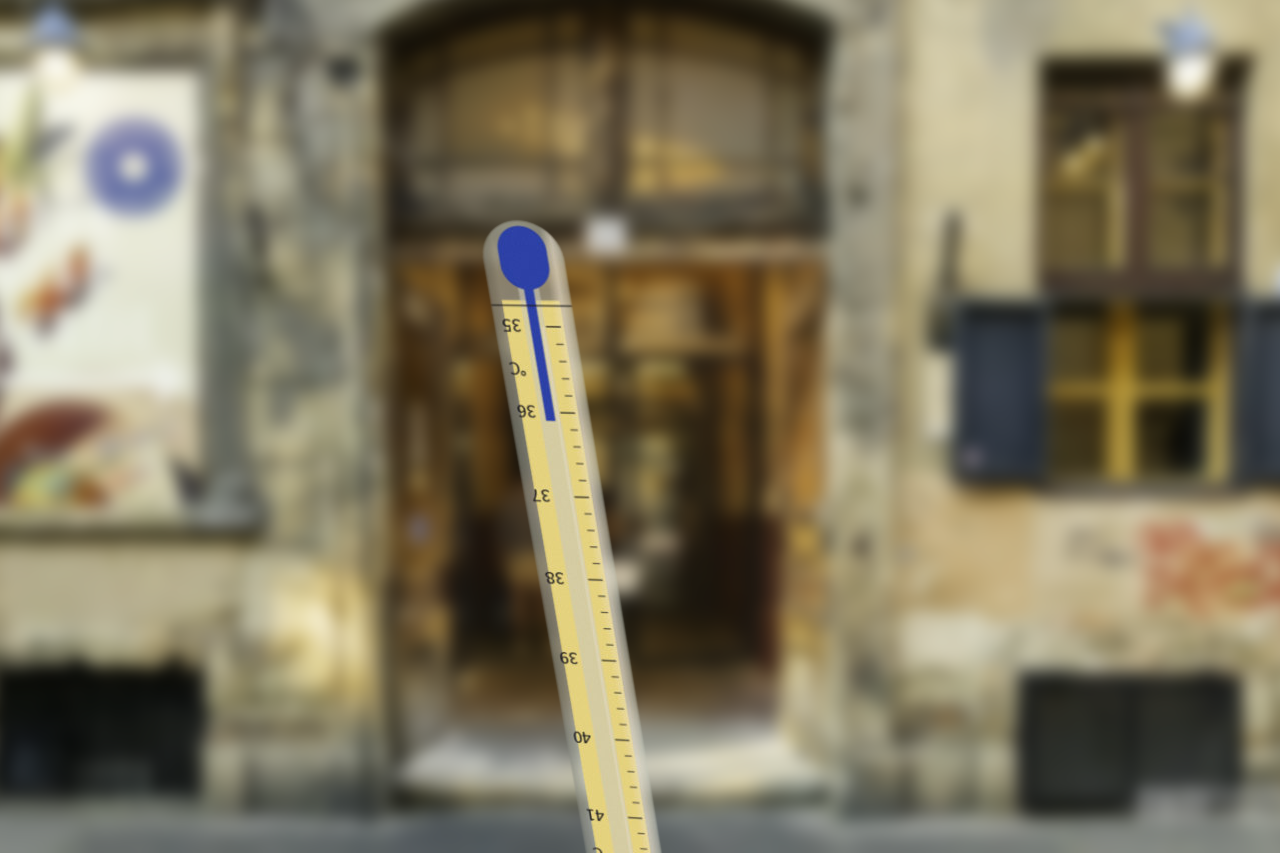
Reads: 36.1; °C
